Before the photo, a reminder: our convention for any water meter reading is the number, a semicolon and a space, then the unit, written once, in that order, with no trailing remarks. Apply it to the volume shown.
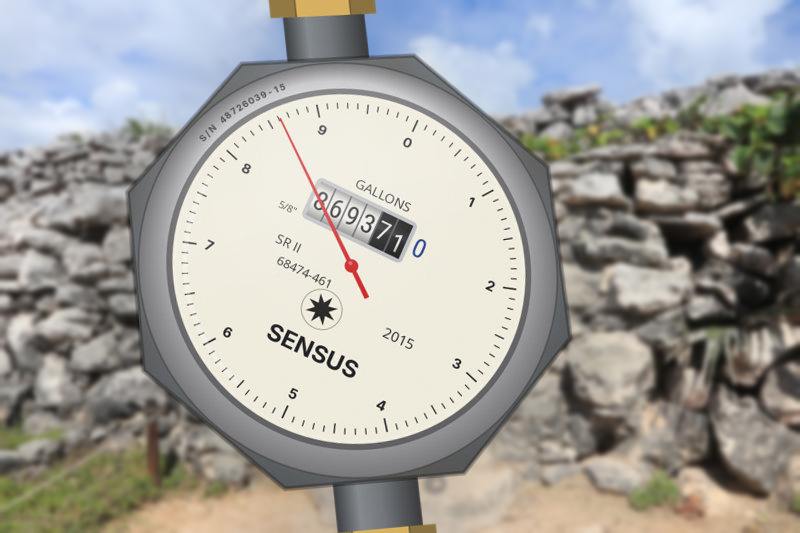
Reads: 8693708.6; gal
